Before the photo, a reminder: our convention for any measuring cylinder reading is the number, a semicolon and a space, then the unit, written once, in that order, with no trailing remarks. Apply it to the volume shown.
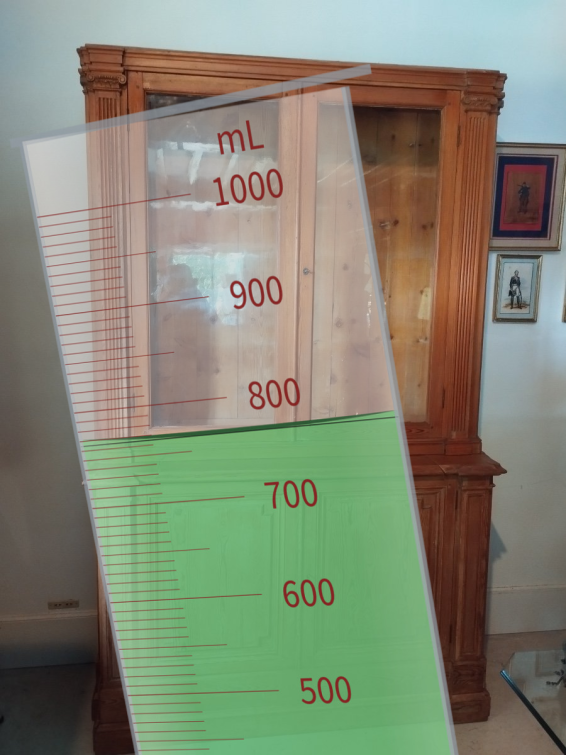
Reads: 765; mL
